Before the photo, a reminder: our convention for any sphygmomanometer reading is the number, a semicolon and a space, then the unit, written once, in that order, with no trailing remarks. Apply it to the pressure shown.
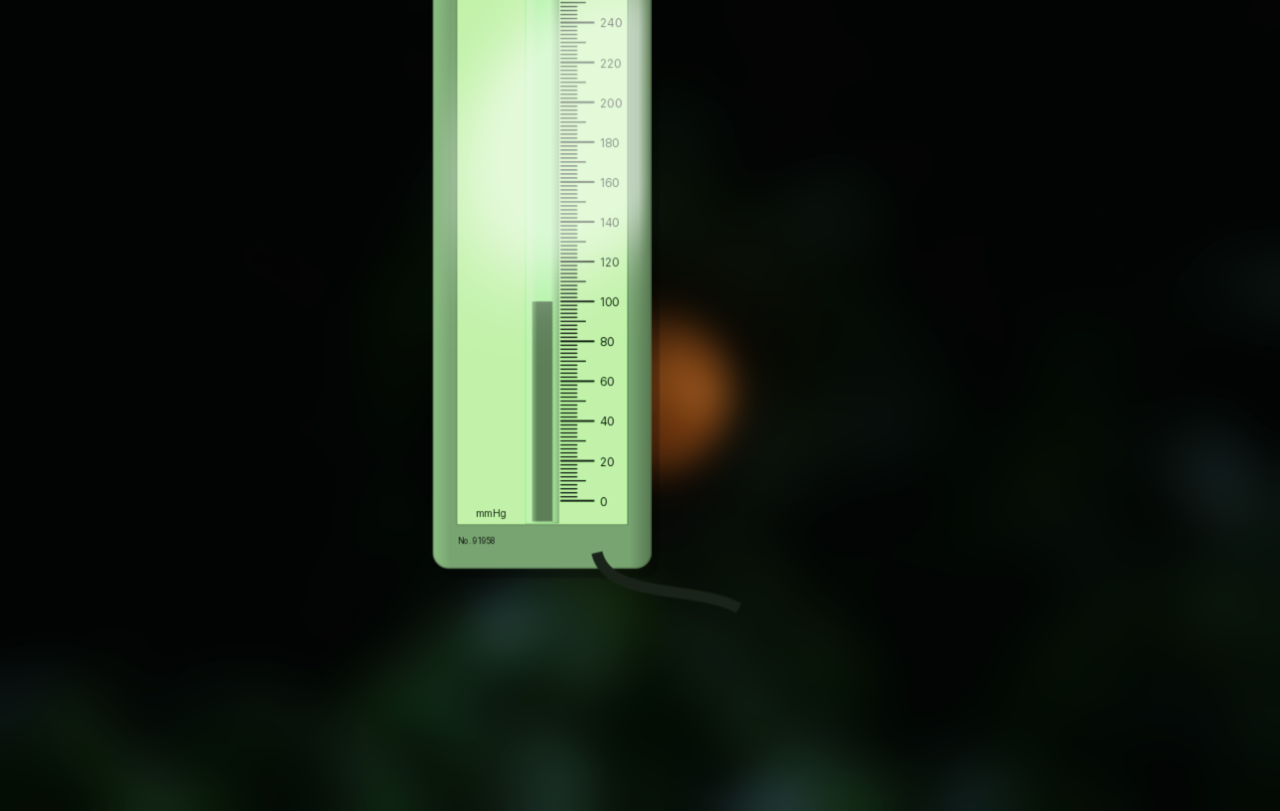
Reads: 100; mmHg
